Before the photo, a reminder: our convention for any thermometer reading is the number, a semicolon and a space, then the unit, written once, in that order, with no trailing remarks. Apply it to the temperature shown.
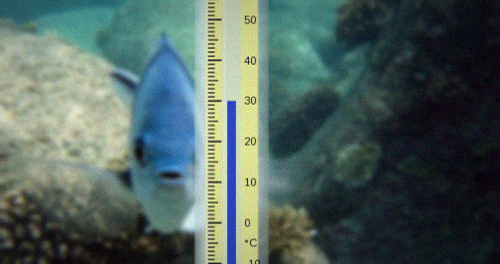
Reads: 30; °C
